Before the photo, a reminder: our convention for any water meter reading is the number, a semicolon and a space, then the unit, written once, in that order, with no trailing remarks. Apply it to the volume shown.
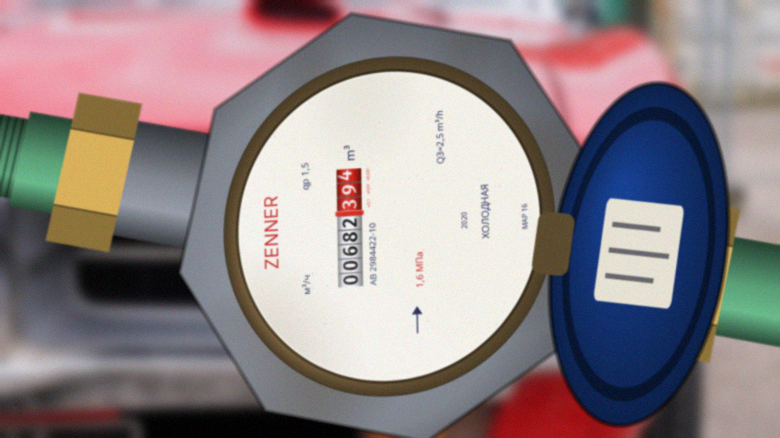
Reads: 682.394; m³
